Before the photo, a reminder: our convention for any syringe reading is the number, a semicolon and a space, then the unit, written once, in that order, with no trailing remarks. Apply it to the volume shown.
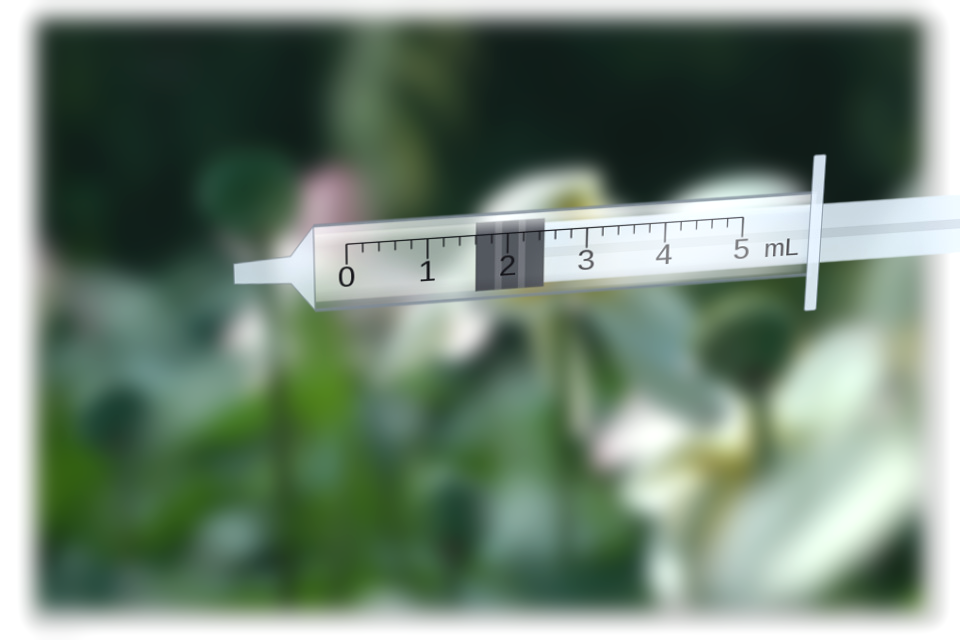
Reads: 1.6; mL
